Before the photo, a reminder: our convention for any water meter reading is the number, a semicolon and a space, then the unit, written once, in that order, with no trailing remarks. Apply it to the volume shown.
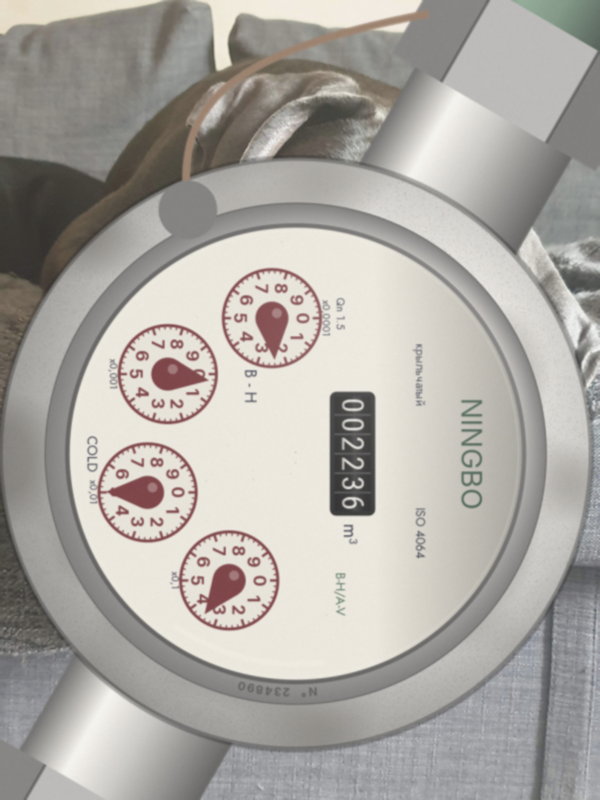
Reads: 2236.3502; m³
